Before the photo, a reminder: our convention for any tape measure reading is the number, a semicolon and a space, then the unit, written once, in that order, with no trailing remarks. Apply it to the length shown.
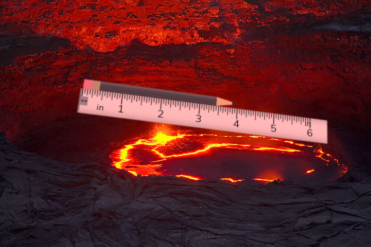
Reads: 4; in
